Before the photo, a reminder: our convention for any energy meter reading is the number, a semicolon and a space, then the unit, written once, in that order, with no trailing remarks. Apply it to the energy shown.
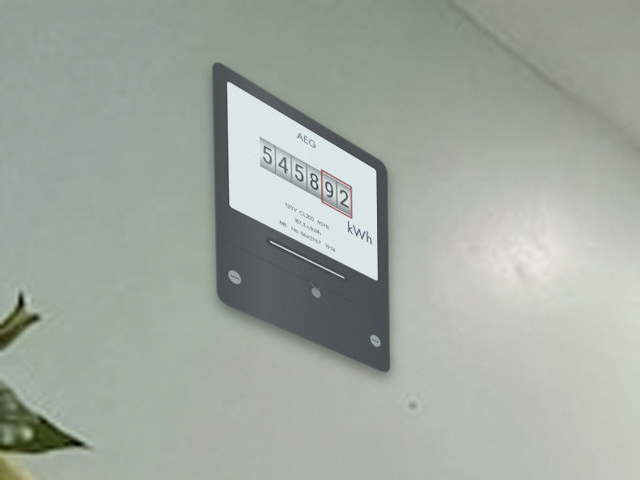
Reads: 5458.92; kWh
